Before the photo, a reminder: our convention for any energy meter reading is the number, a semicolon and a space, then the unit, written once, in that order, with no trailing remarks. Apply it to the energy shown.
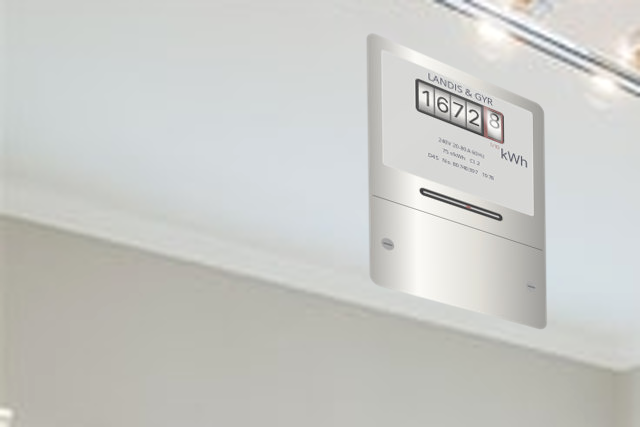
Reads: 1672.8; kWh
